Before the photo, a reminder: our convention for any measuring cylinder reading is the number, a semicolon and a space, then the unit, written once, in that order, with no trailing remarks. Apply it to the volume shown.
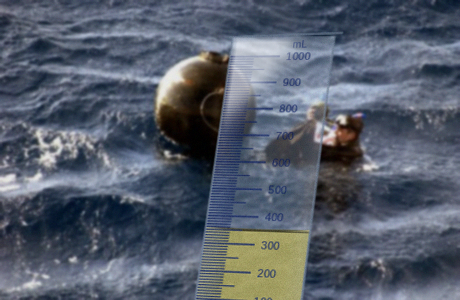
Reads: 350; mL
